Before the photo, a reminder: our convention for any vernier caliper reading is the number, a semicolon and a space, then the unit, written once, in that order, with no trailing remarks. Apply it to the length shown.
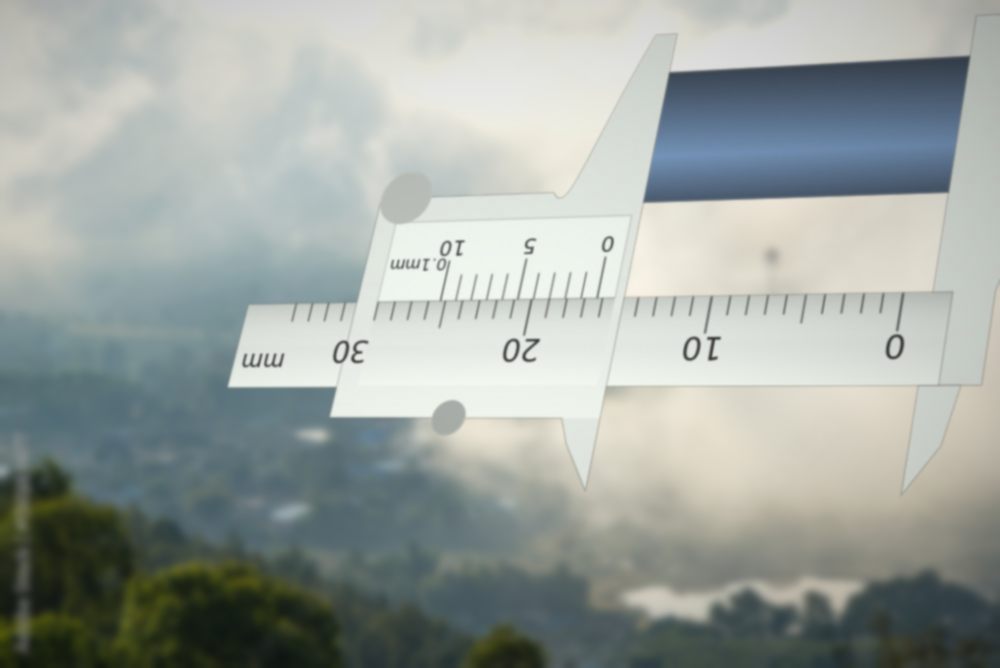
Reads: 16.3; mm
